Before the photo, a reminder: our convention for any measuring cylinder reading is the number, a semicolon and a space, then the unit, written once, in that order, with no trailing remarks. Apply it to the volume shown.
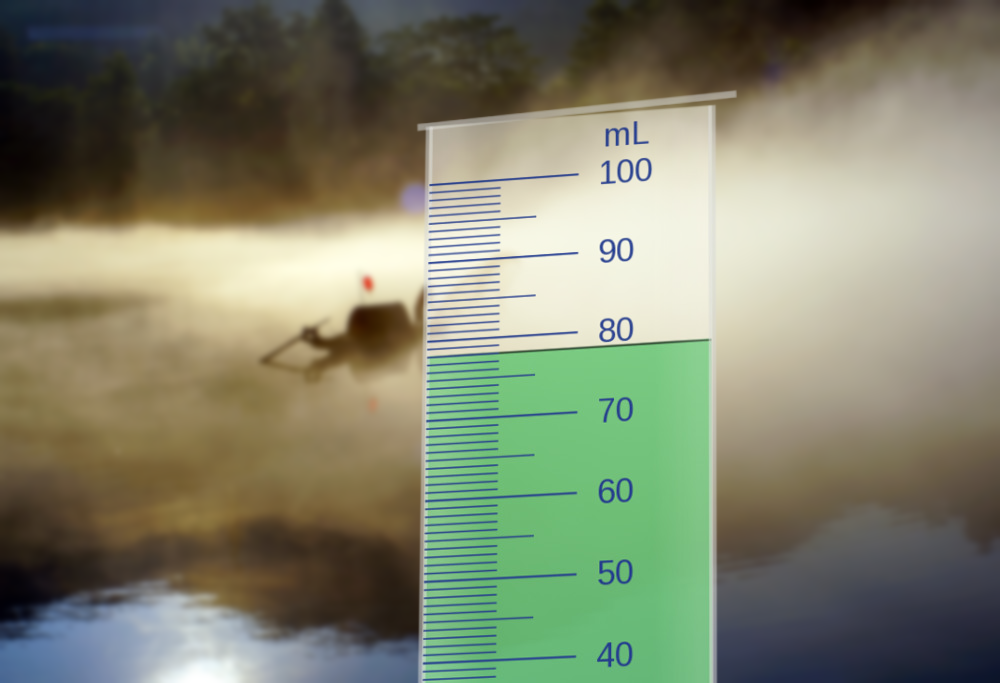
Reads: 78; mL
